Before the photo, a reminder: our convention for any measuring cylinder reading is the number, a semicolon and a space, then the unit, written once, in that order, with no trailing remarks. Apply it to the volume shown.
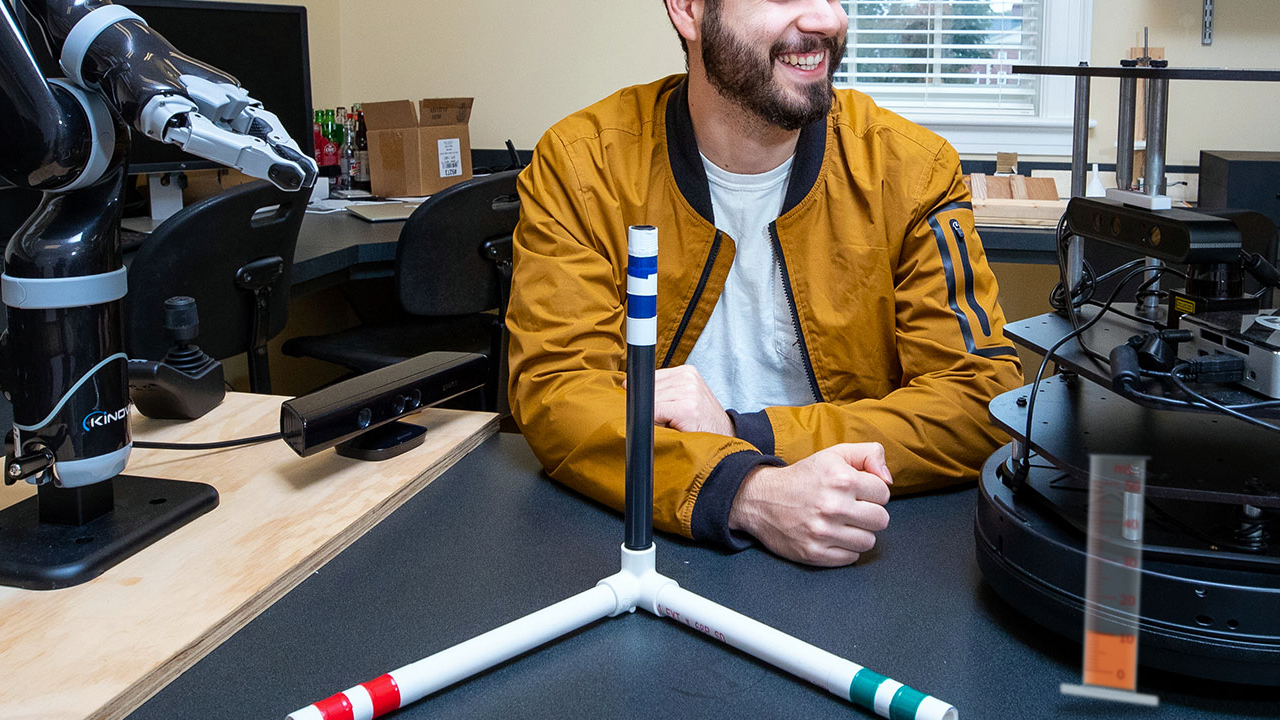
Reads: 10; mL
